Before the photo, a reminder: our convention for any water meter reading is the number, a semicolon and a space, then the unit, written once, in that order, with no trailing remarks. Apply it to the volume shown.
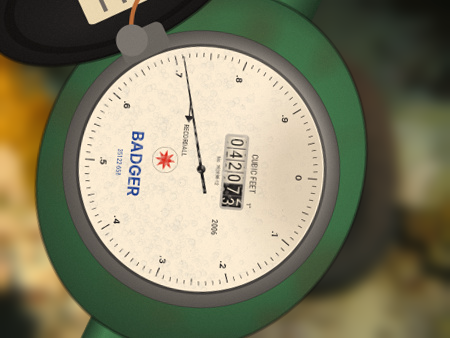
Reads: 42072.71; ft³
